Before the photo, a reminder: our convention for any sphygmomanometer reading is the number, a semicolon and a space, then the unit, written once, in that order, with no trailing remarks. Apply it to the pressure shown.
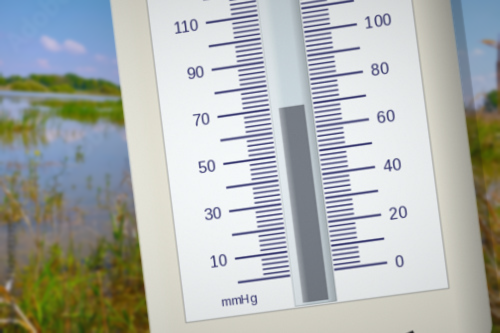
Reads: 70; mmHg
